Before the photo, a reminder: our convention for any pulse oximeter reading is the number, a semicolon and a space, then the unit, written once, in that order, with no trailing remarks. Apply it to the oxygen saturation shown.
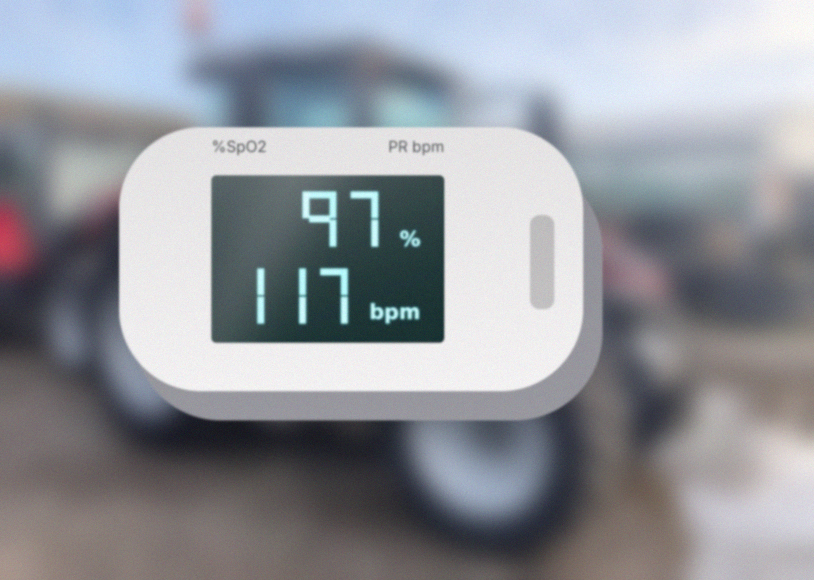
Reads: 97; %
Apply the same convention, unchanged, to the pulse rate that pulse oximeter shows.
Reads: 117; bpm
